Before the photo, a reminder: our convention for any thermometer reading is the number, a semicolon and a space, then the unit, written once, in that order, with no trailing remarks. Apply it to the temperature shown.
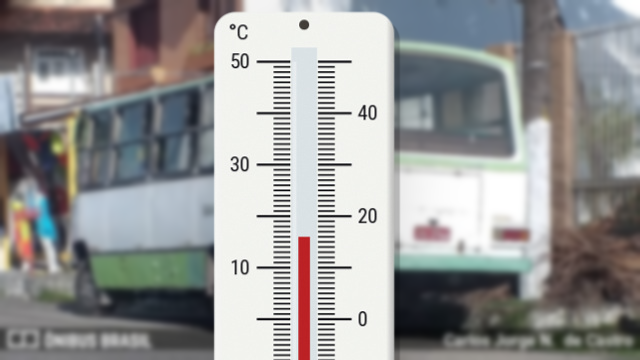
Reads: 16; °C
